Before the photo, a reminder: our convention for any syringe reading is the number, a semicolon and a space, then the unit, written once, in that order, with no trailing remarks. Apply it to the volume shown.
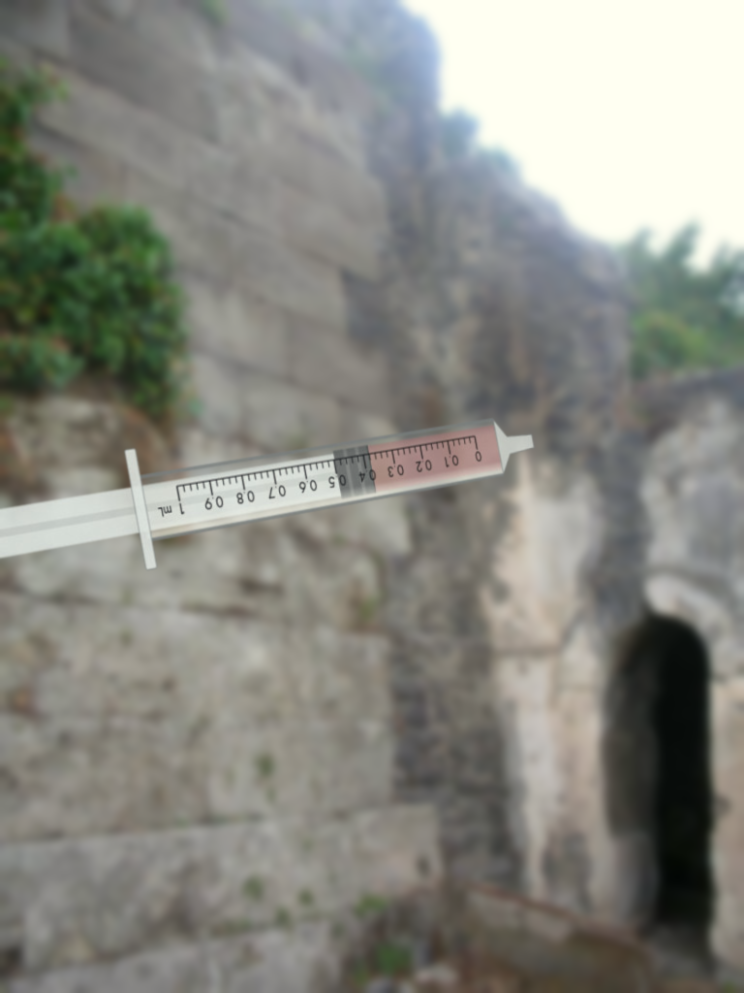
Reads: 0.38; mL
